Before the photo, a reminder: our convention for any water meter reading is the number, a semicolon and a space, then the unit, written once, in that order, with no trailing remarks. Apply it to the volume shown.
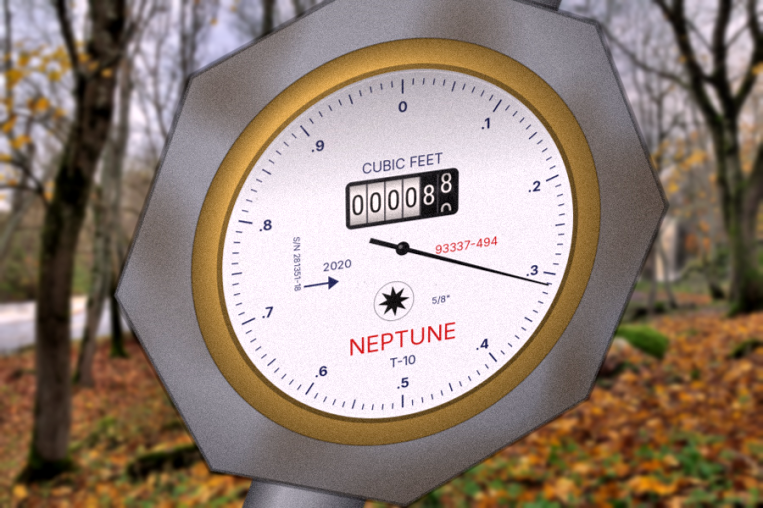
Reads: 88.31; ft³
